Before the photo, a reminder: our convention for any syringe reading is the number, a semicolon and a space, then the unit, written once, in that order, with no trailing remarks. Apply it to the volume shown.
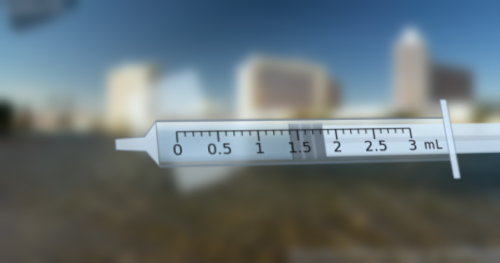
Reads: 1.4; mL
